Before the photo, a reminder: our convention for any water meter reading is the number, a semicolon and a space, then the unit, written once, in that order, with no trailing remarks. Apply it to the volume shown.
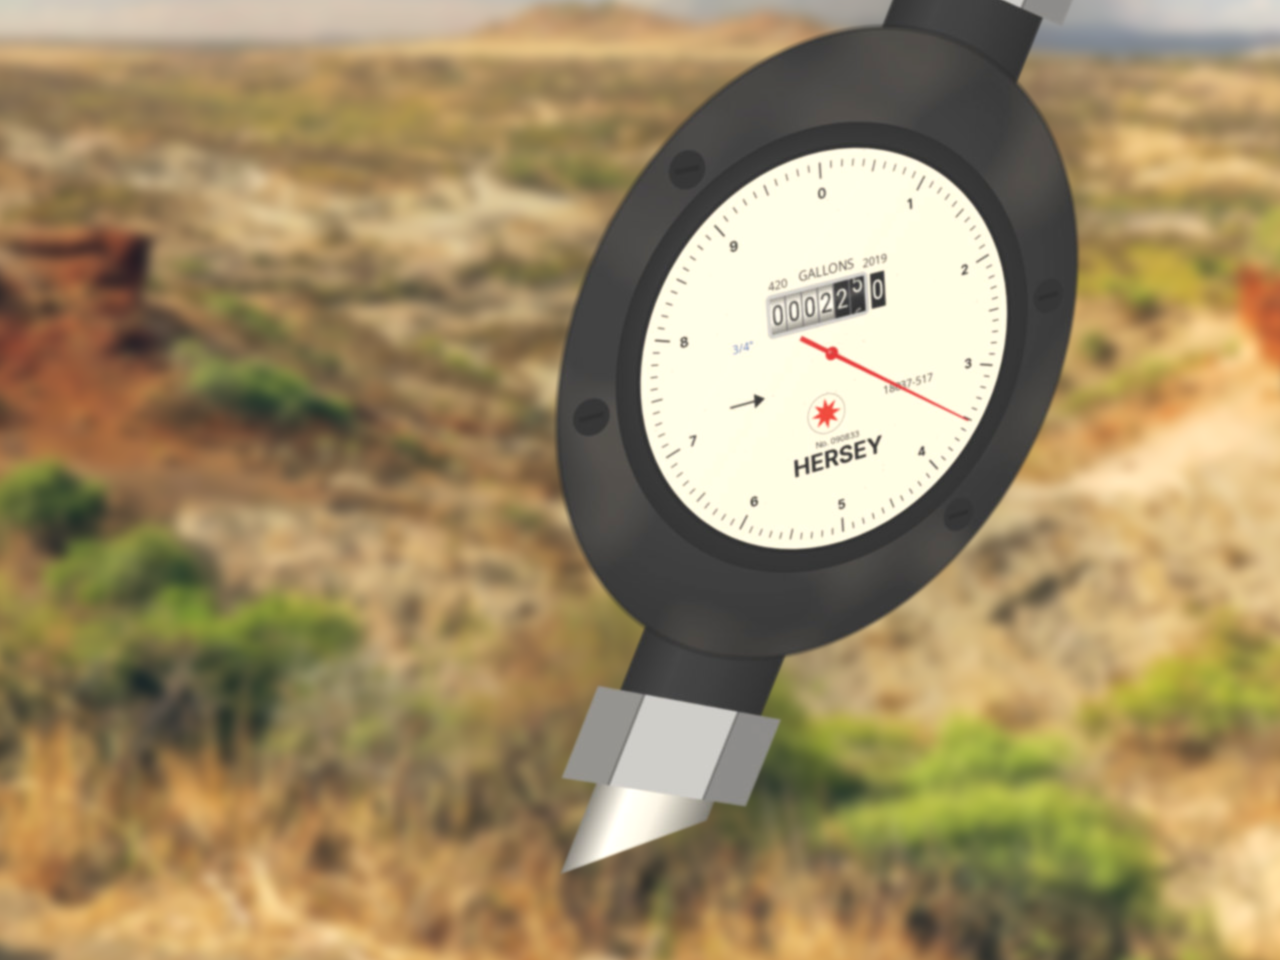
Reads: 2253.5; gal
